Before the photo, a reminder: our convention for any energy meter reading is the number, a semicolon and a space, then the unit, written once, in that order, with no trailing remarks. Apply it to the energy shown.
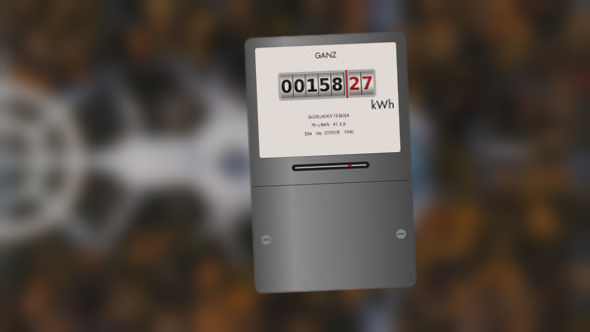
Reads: 158.27; kWh
